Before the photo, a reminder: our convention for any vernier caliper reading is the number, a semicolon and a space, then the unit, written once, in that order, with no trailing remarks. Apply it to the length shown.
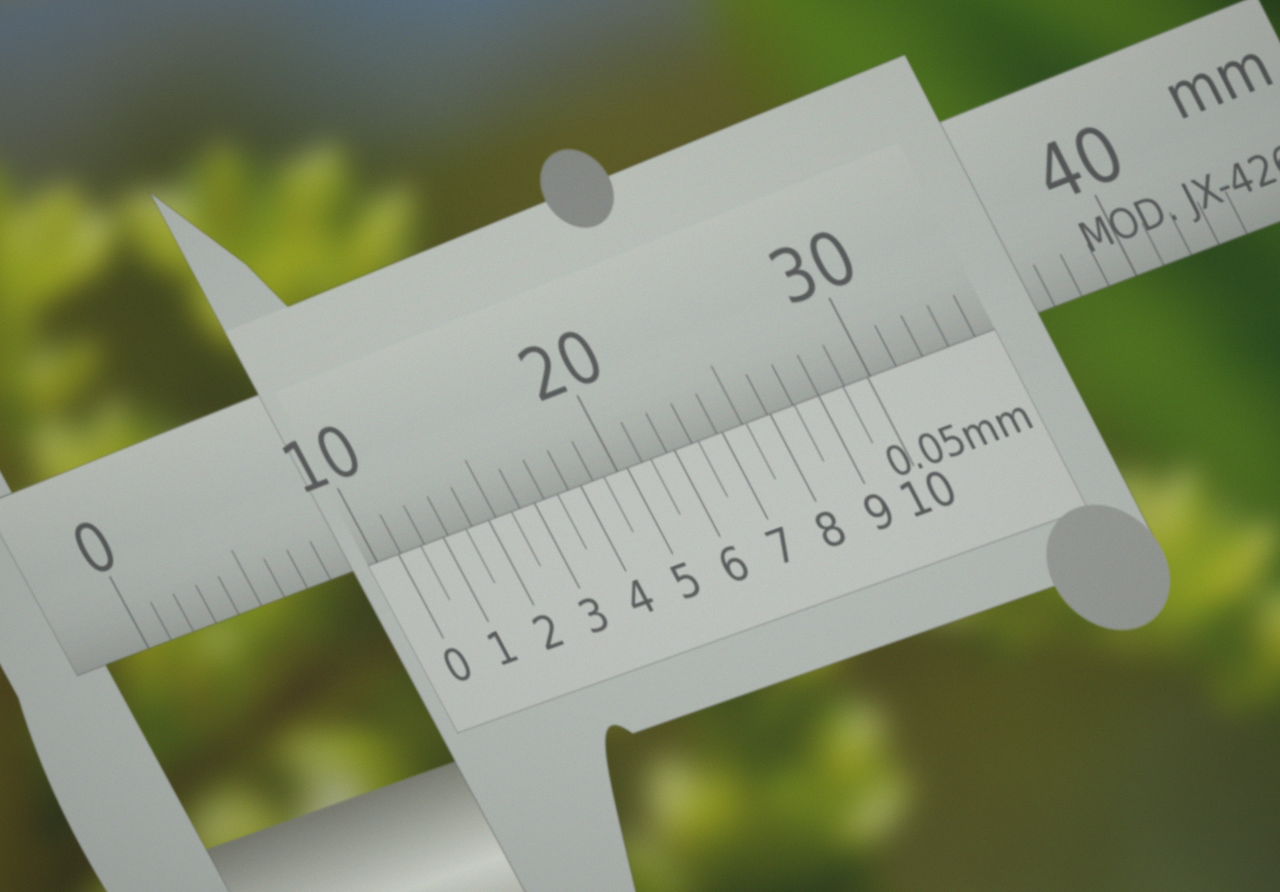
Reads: 10.9; mm
